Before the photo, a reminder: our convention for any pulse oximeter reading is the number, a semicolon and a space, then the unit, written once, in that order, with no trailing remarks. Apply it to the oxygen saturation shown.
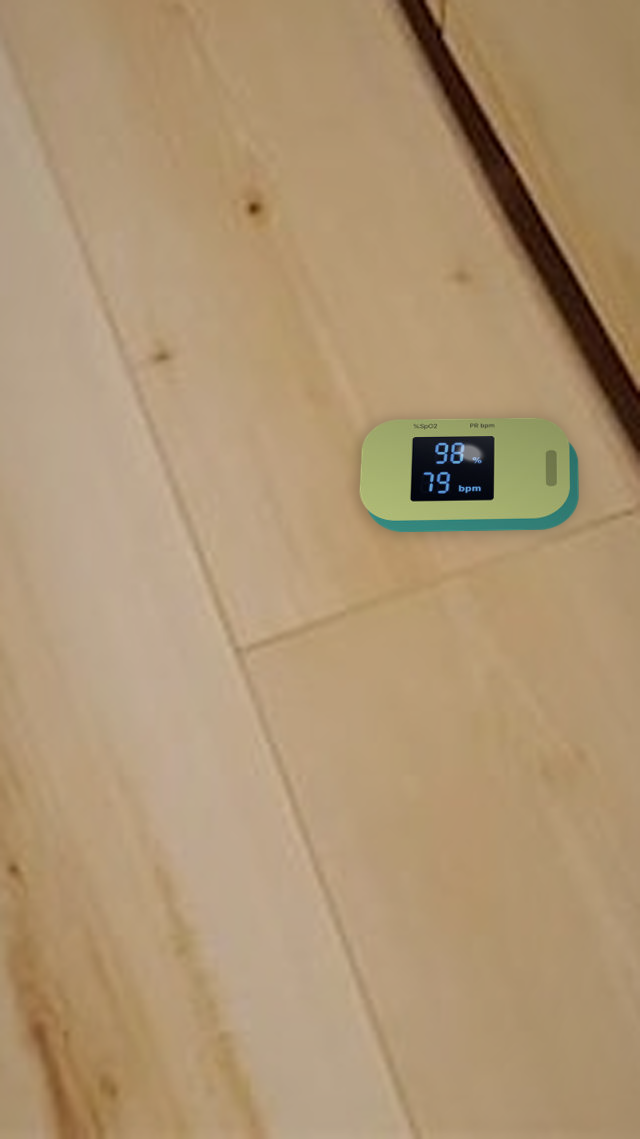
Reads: 98; %
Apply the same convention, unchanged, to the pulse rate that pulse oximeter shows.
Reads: 79; bpm
